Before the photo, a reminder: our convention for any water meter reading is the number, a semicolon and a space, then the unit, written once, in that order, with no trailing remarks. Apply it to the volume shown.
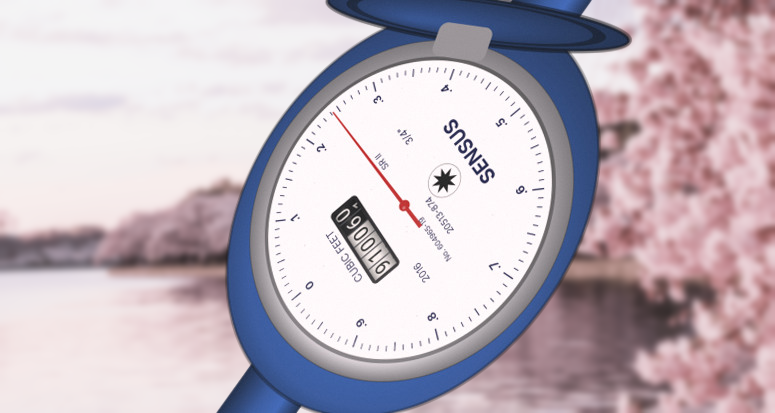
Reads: 910060.24; ft³
